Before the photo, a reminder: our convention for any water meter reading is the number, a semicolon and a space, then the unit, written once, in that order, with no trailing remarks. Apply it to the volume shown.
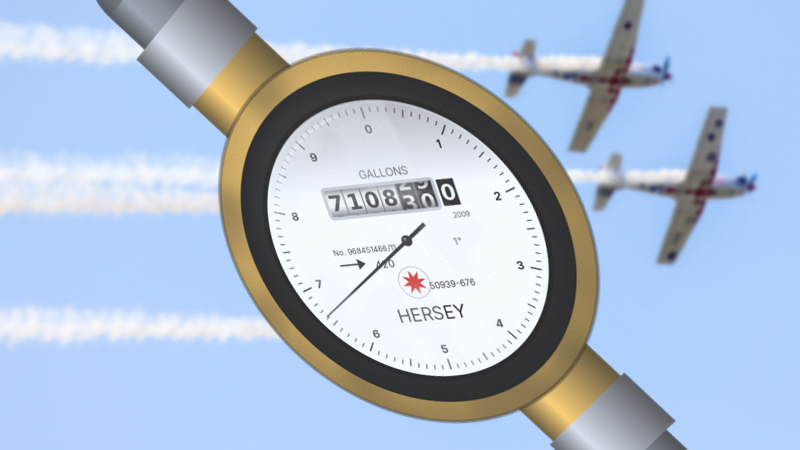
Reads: 7108296.6; gal
